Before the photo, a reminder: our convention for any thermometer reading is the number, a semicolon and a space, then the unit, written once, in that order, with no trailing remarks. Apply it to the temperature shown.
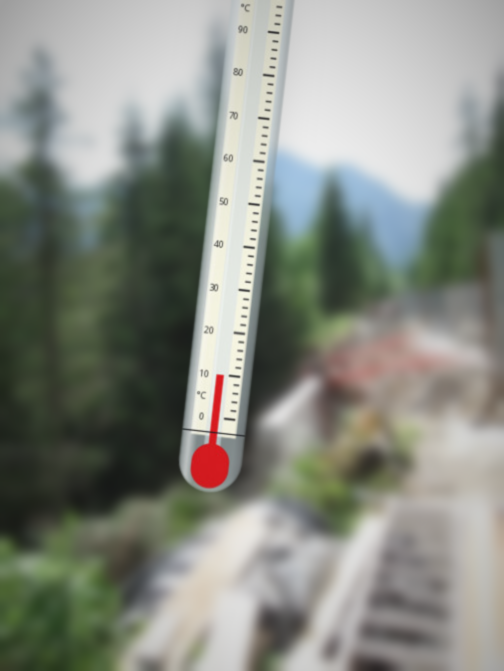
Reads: 10; °C
